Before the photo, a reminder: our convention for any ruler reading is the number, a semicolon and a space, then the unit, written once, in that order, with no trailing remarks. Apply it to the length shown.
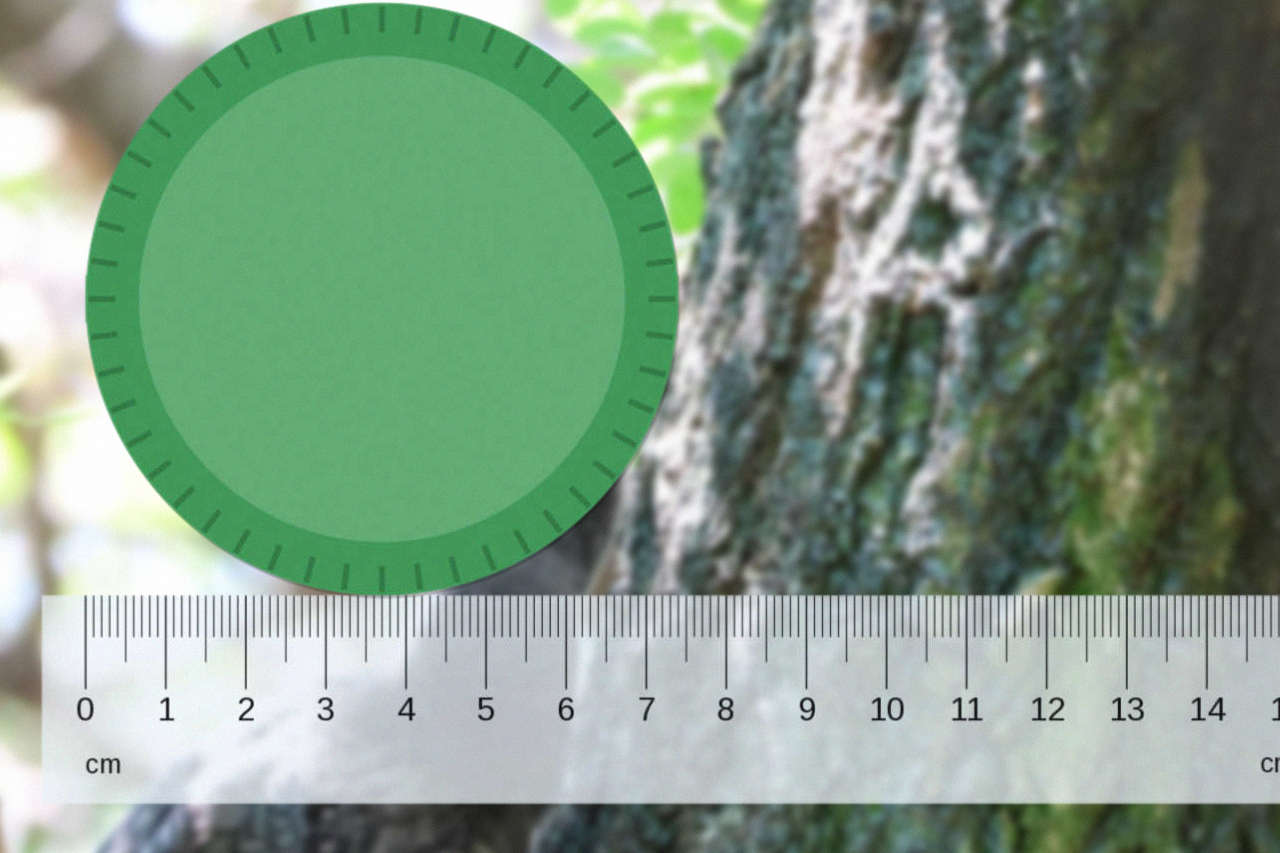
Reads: 7.4; cm
